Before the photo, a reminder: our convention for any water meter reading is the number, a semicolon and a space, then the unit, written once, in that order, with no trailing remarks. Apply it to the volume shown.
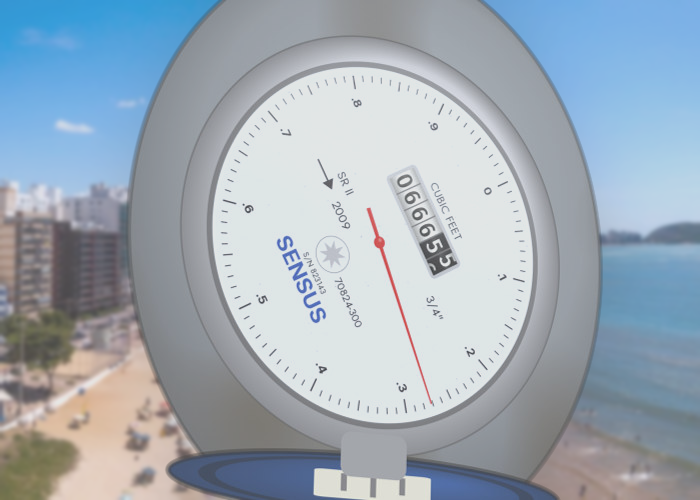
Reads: 66655.27; ft³
